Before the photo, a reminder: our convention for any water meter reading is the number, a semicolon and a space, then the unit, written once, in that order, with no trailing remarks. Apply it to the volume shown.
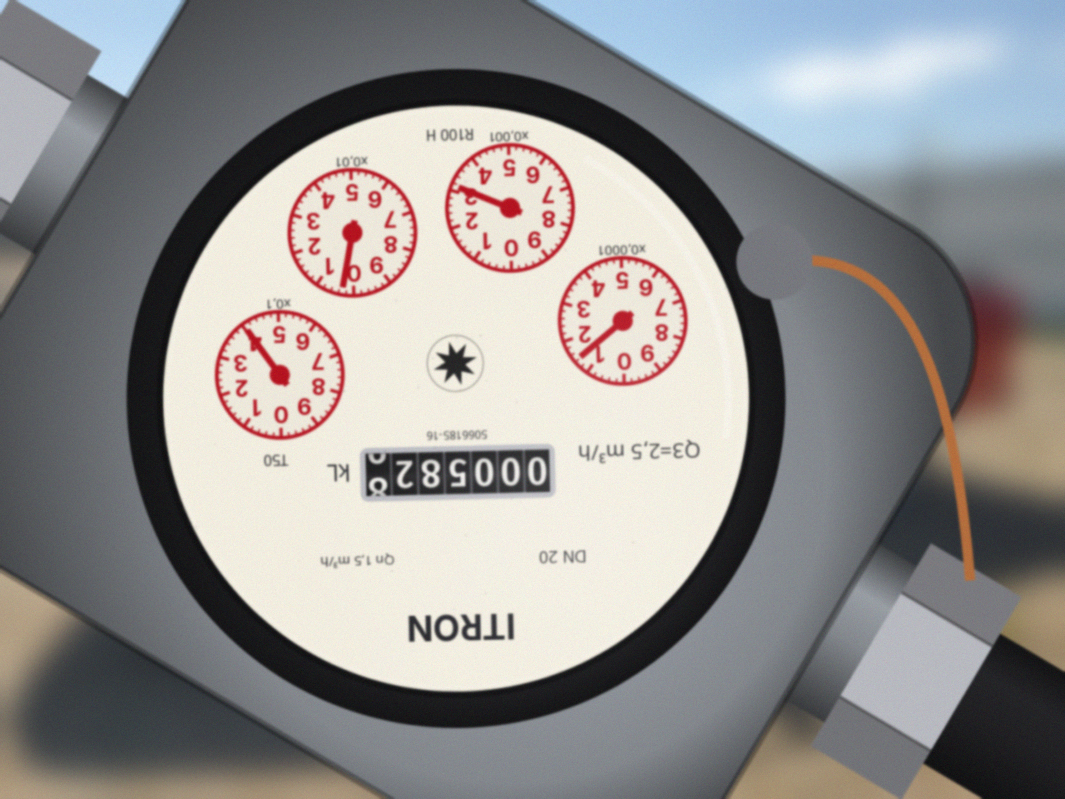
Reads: 5828.4031; kL
